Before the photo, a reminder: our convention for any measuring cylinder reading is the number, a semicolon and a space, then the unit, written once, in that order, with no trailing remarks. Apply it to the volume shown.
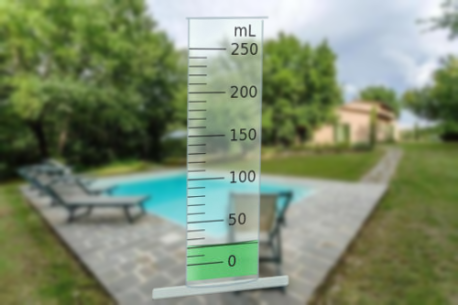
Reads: 20; mL
